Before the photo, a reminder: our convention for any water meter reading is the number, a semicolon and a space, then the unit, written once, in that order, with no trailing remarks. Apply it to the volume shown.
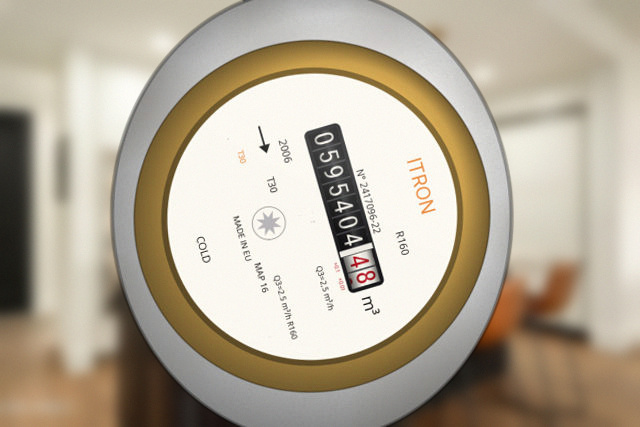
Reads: 595404.48; m³
